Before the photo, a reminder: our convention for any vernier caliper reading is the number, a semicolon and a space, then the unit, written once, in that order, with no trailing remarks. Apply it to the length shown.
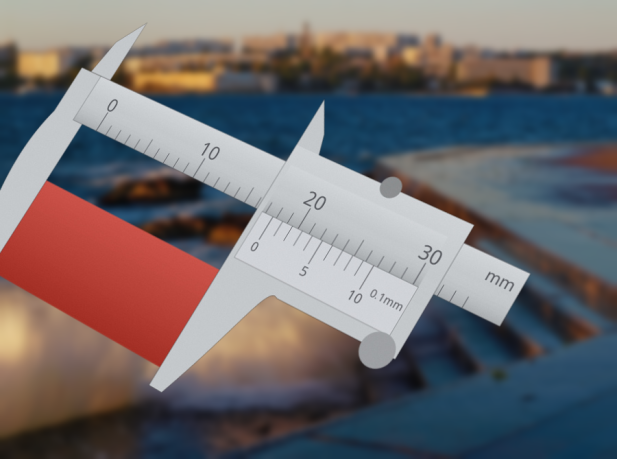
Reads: 17.7; mm
